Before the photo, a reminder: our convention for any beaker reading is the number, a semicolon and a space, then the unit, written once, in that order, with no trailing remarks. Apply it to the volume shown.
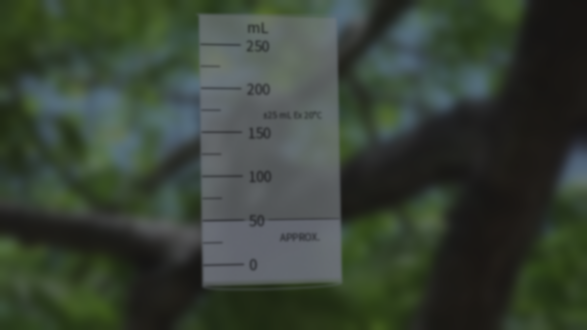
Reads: 50; mL
